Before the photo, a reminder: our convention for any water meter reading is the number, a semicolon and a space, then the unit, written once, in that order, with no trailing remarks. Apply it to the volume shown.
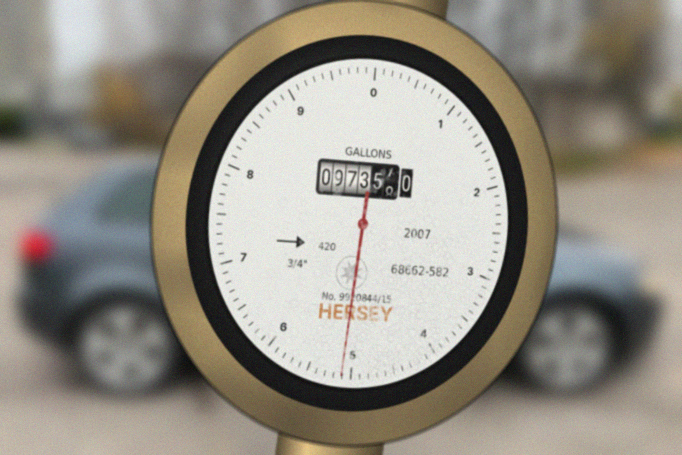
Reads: 973575.1; gal
